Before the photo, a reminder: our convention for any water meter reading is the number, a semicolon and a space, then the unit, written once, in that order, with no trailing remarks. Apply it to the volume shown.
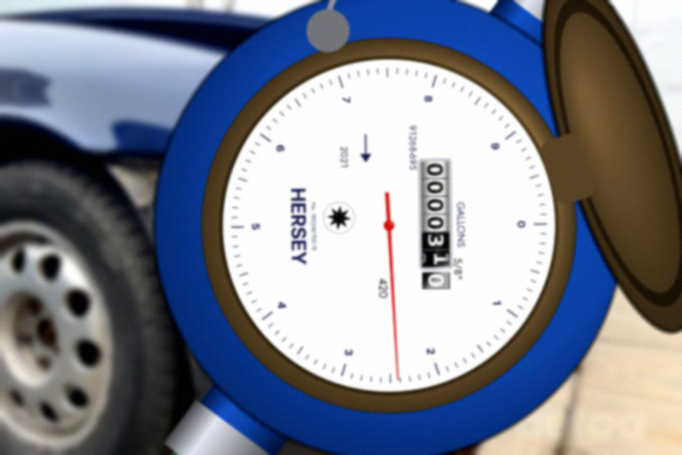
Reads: 312.4; gal
